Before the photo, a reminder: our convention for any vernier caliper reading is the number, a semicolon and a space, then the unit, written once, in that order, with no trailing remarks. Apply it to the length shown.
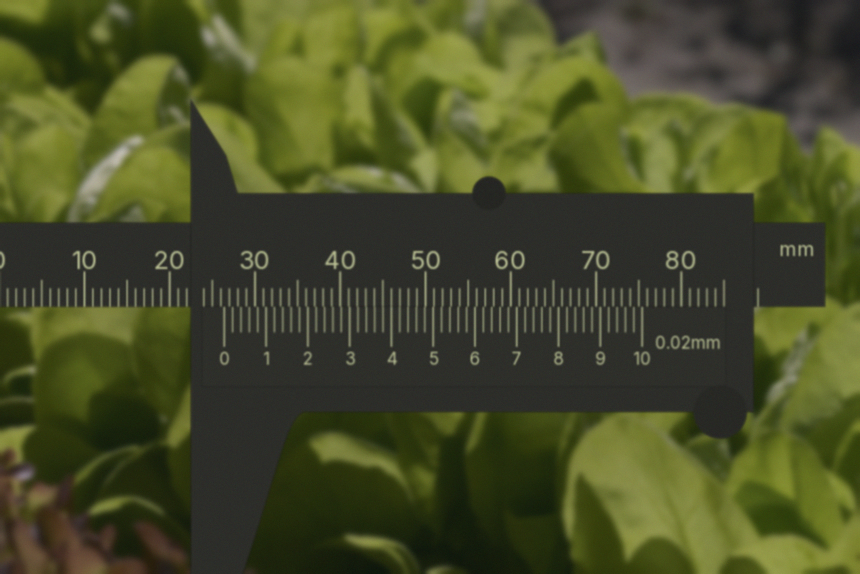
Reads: 26.4; mm
